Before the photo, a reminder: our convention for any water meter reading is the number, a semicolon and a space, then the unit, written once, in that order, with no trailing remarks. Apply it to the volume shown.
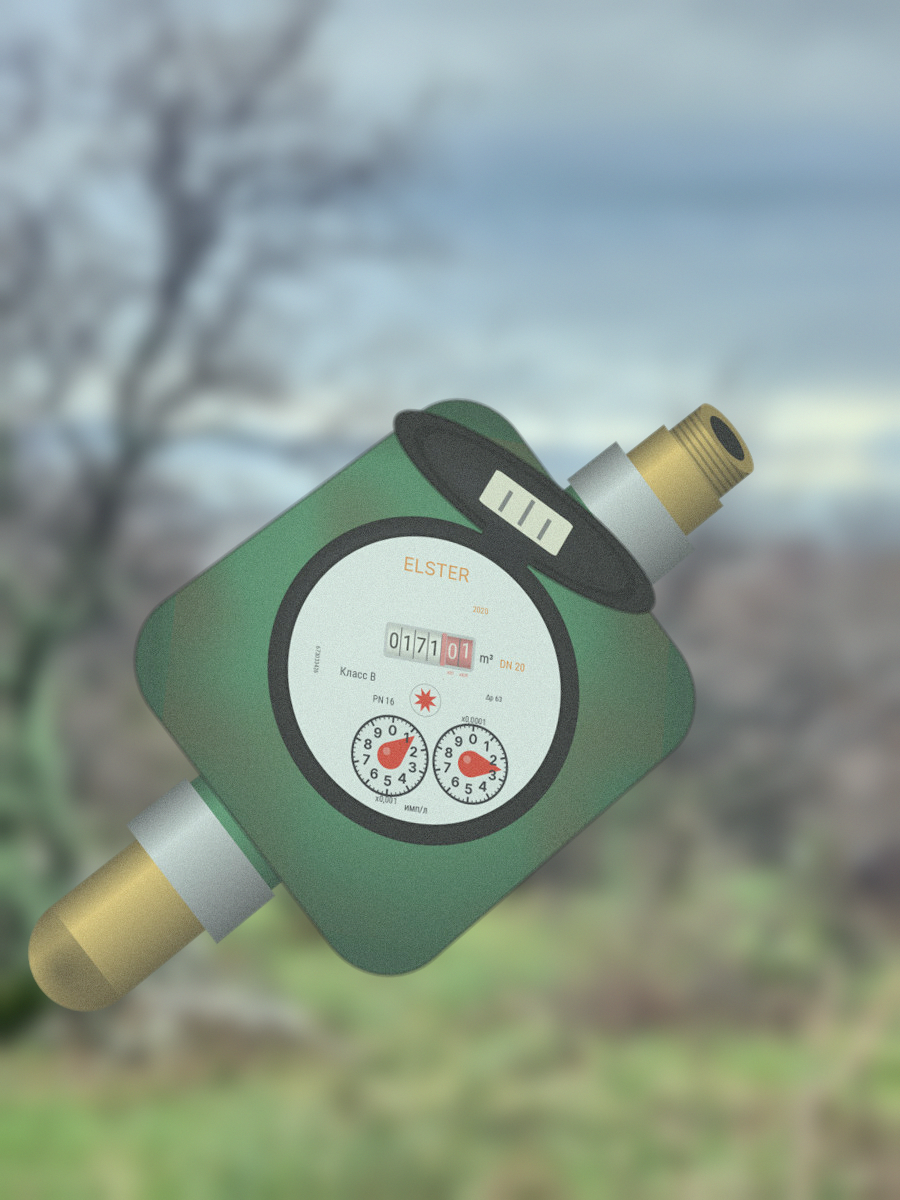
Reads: 171.0112; m³
